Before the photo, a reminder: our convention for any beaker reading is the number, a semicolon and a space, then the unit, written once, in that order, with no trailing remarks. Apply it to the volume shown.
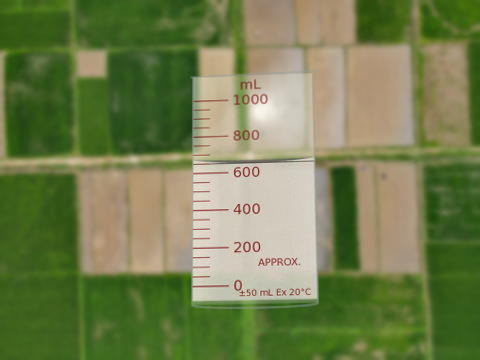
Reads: 650; mL
